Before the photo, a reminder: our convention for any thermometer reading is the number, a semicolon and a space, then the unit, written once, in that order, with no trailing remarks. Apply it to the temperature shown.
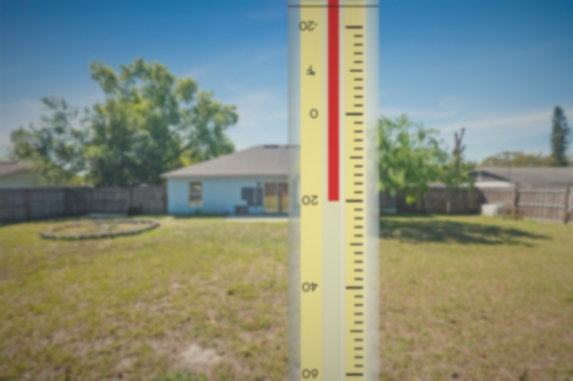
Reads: 20; °F
